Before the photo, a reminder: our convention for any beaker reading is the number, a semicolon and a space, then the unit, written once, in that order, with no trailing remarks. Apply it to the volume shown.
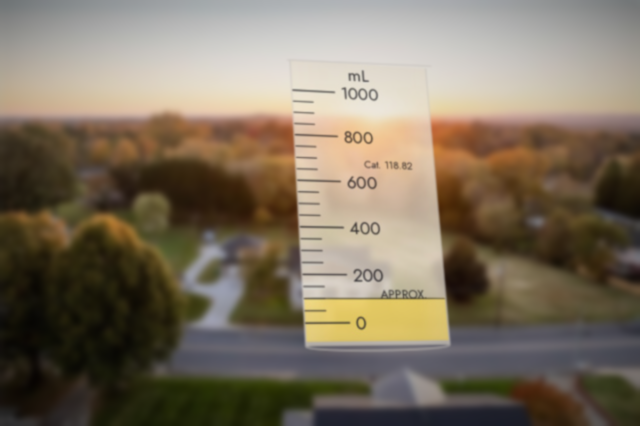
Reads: 100; mL
